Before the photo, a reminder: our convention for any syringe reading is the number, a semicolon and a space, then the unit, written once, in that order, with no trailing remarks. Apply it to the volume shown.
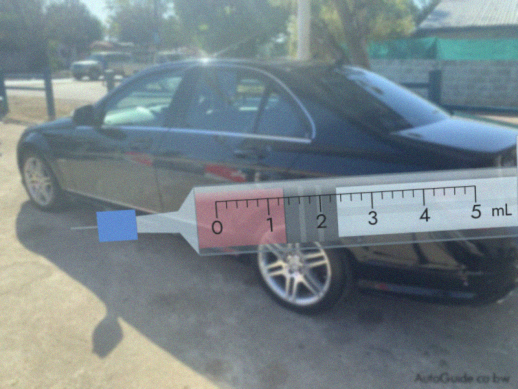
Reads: 1.3; mL
